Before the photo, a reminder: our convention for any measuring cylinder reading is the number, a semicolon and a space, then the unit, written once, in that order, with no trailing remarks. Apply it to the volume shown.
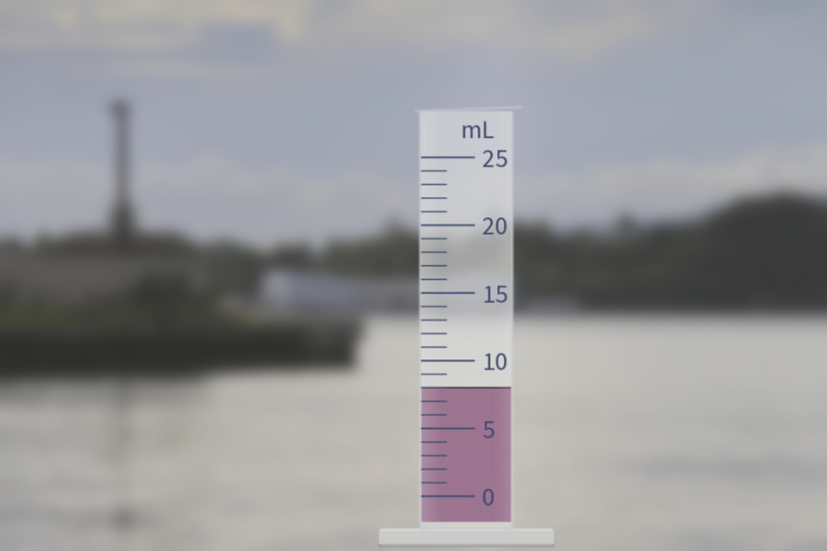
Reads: 8; mL
